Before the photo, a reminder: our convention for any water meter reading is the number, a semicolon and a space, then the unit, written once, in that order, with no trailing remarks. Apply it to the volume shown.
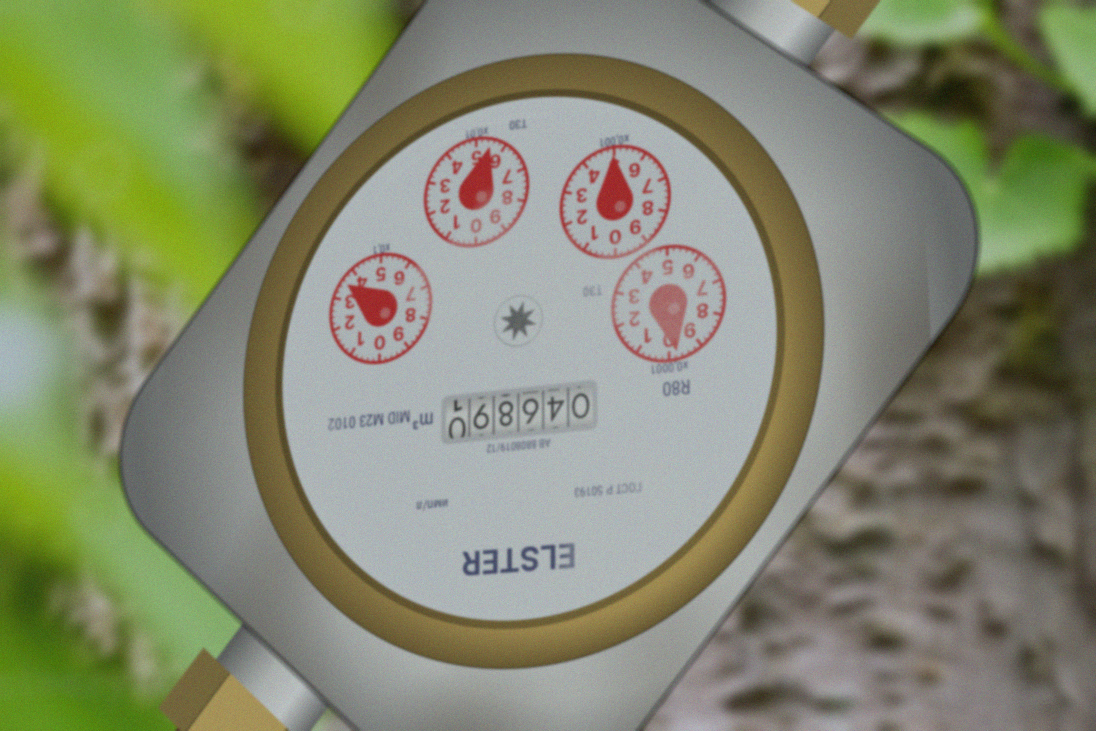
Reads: 46890.3549; m³
